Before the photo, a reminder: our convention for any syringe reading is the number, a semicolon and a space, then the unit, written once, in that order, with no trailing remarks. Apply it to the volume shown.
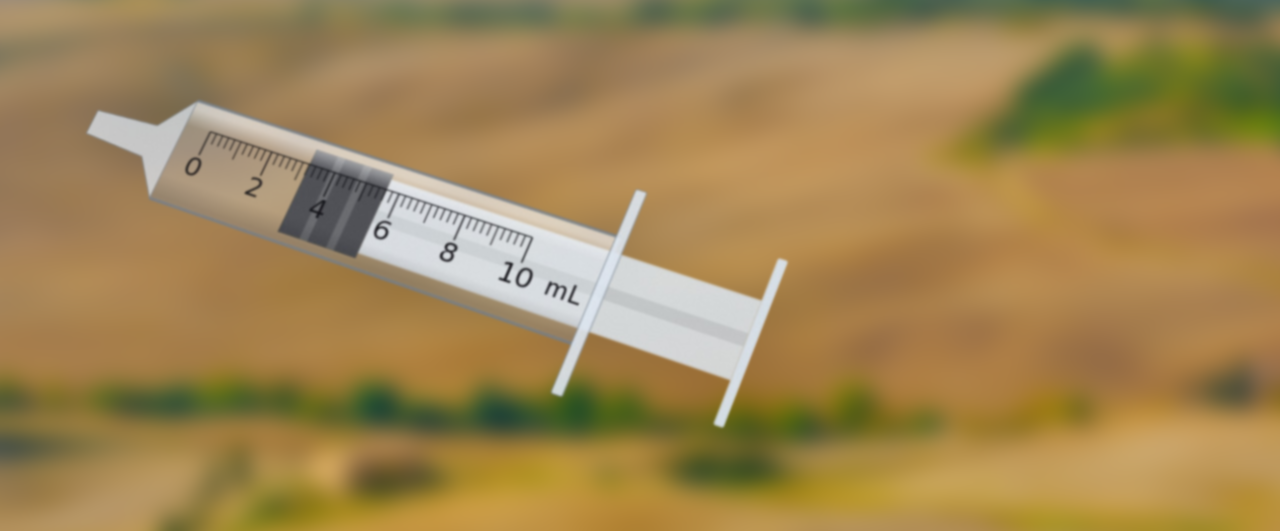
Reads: 3.2; mL
